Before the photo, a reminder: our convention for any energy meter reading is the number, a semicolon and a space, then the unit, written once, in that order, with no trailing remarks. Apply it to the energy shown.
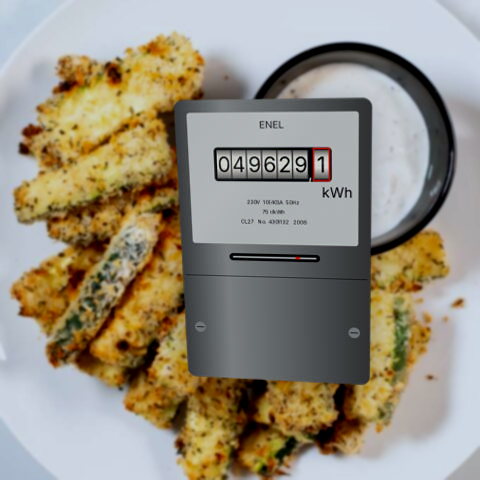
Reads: 49629.1; kWh
